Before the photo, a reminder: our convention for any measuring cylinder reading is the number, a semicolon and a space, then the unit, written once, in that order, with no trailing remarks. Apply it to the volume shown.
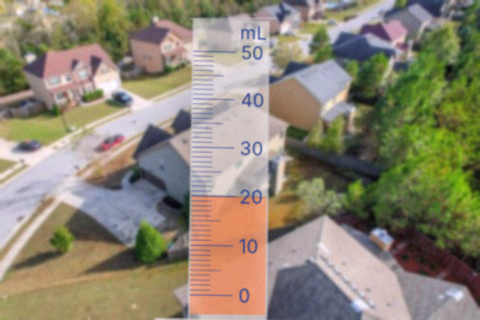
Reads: 20; mL
